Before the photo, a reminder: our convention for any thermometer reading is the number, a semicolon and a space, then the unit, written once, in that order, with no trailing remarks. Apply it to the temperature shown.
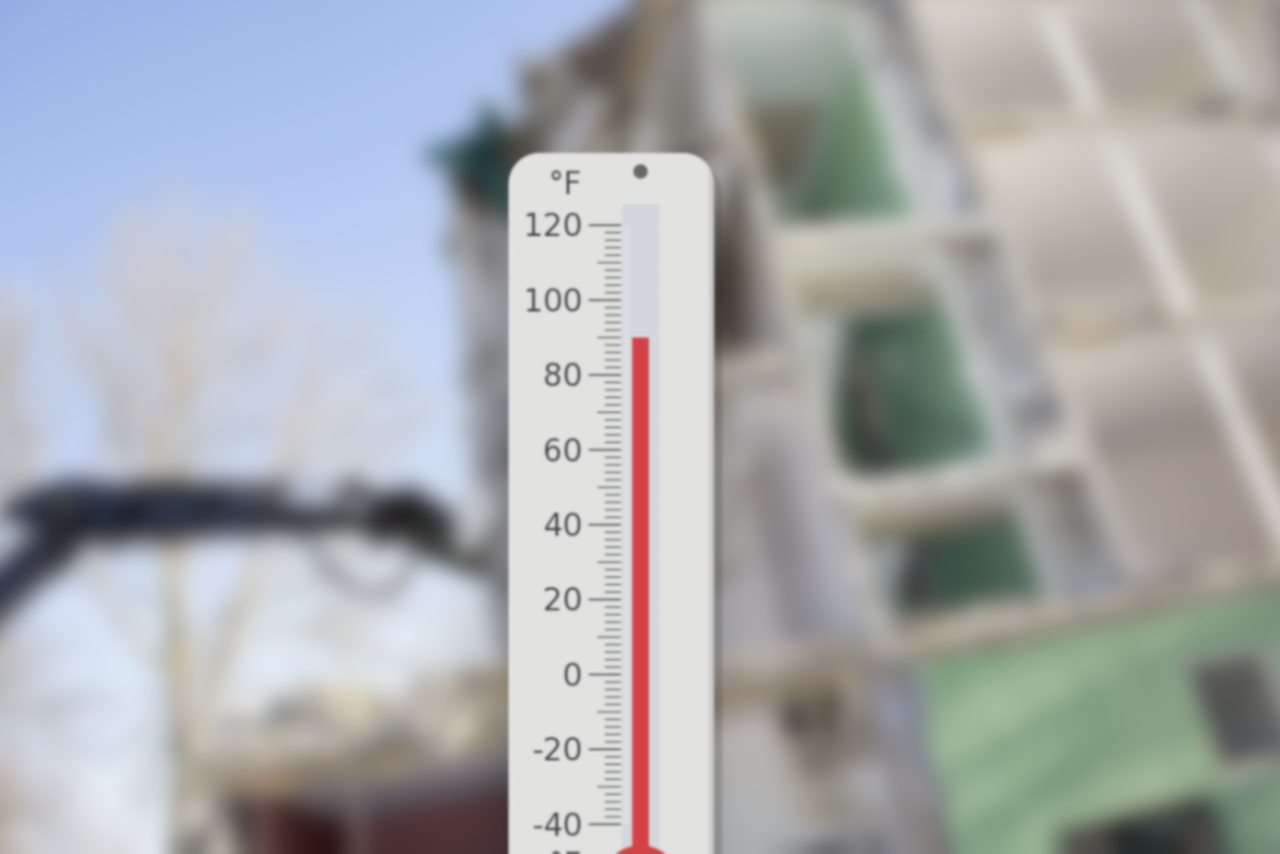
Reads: 90; °F
